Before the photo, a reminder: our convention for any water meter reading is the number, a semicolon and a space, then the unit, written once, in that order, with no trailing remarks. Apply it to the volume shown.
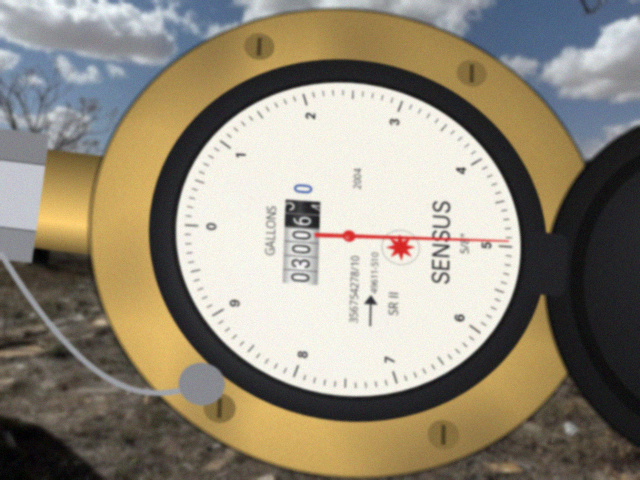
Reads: 300634.9; gal
